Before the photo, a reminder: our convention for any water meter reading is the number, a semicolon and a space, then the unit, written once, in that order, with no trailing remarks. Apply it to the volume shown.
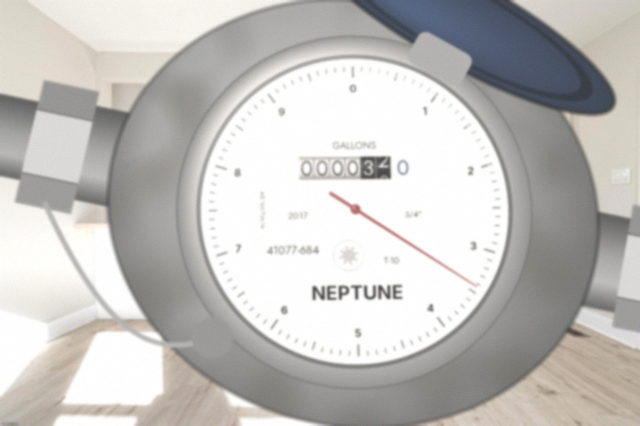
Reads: 323.4; gal
